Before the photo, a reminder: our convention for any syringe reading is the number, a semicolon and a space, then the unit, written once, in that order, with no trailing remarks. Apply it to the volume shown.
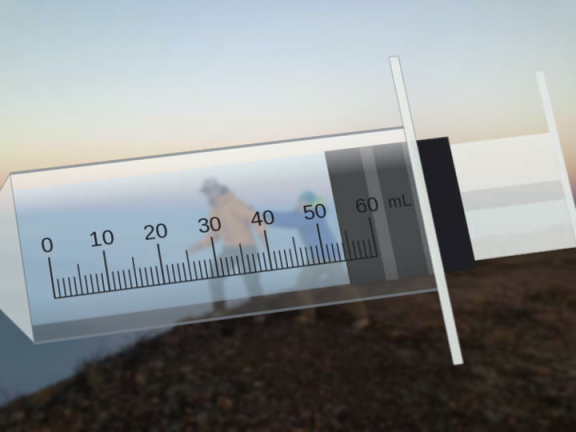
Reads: 54; mL
